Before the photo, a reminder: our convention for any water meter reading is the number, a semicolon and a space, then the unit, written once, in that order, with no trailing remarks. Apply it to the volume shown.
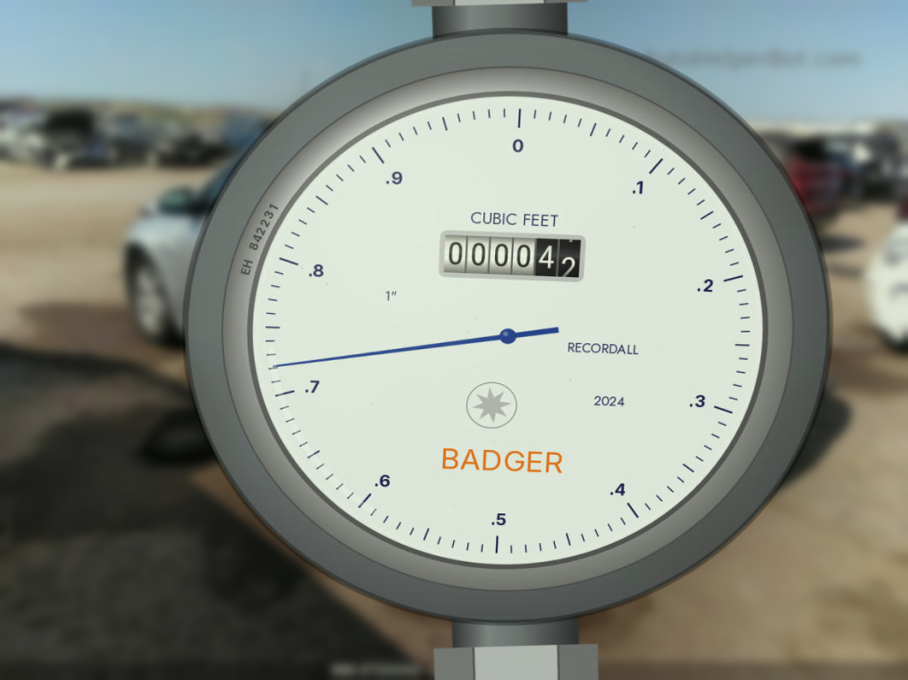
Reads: 41.72; ft³
